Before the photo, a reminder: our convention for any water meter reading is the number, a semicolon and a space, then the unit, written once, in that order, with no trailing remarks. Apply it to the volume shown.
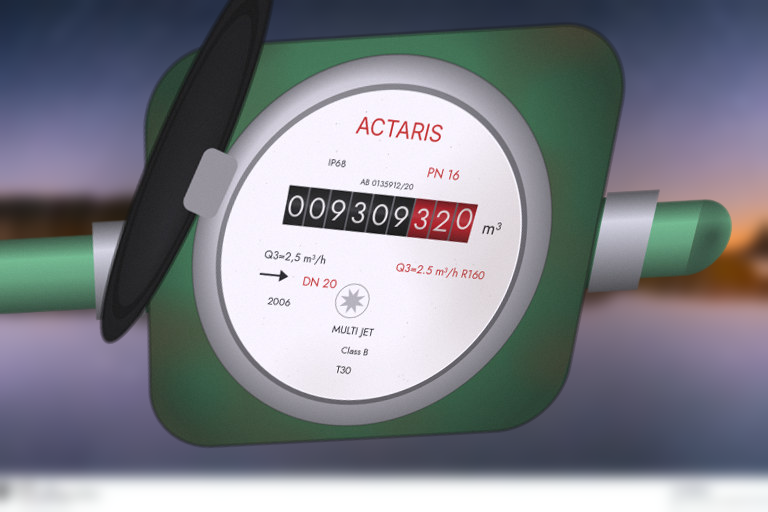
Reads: 9309.320; m³
